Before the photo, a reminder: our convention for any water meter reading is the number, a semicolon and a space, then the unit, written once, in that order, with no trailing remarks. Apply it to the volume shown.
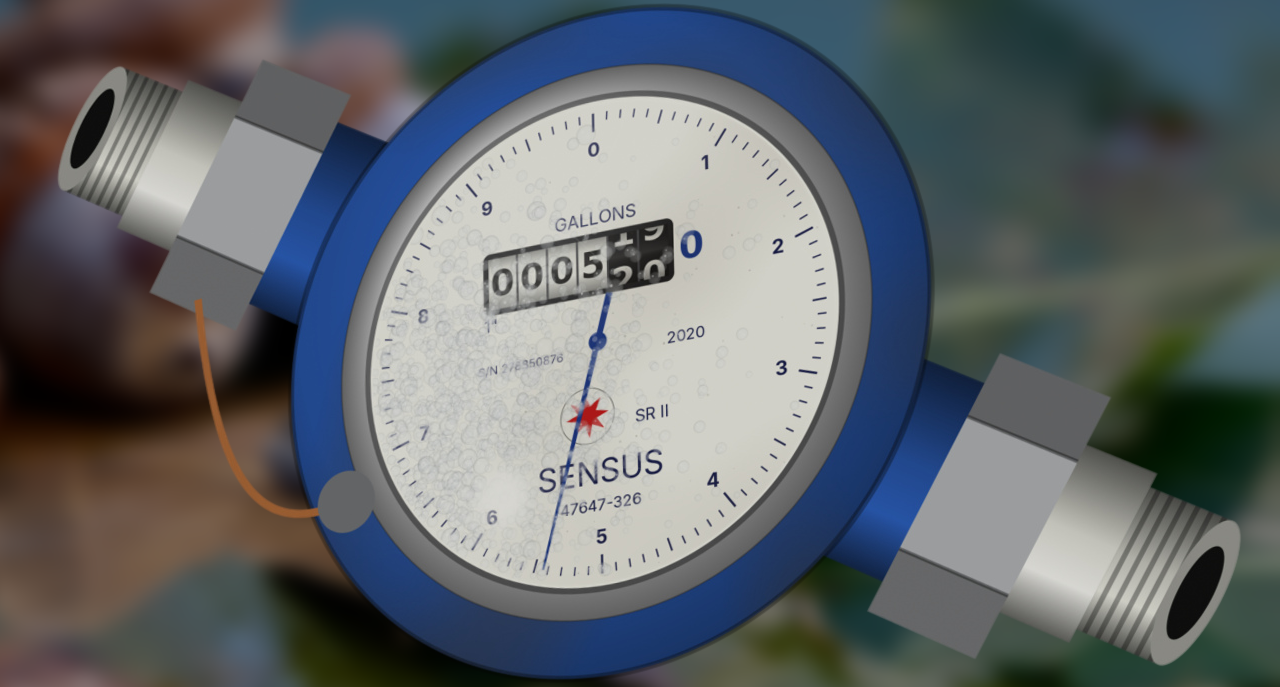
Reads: 5195.4; gal
